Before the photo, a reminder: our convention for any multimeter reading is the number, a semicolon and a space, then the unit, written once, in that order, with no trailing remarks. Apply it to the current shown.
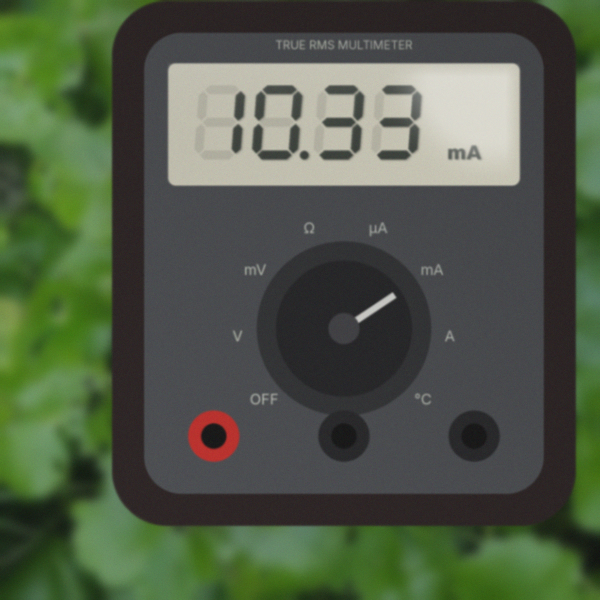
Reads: 10.33; mA
